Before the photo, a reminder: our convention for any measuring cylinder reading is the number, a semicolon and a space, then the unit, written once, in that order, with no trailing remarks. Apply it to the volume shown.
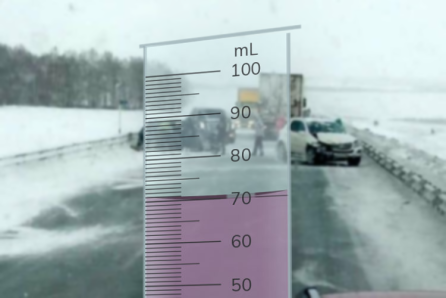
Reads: 70; mL
